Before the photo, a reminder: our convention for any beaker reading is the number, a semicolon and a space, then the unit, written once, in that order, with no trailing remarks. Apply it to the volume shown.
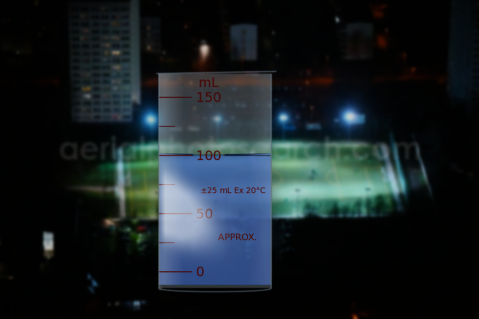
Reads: 100; mL
